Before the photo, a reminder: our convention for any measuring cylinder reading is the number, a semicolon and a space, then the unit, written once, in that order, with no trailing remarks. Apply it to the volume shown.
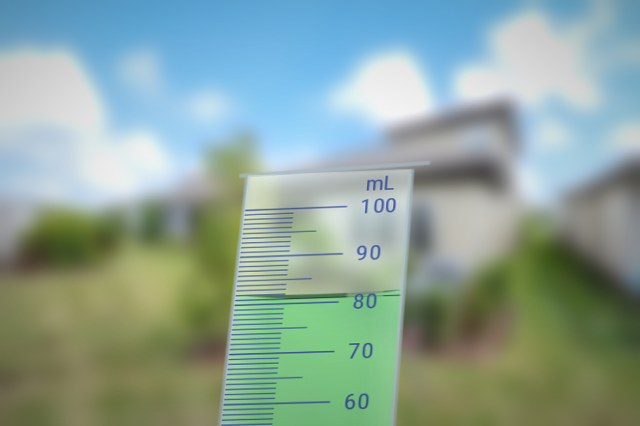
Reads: 81; mL
